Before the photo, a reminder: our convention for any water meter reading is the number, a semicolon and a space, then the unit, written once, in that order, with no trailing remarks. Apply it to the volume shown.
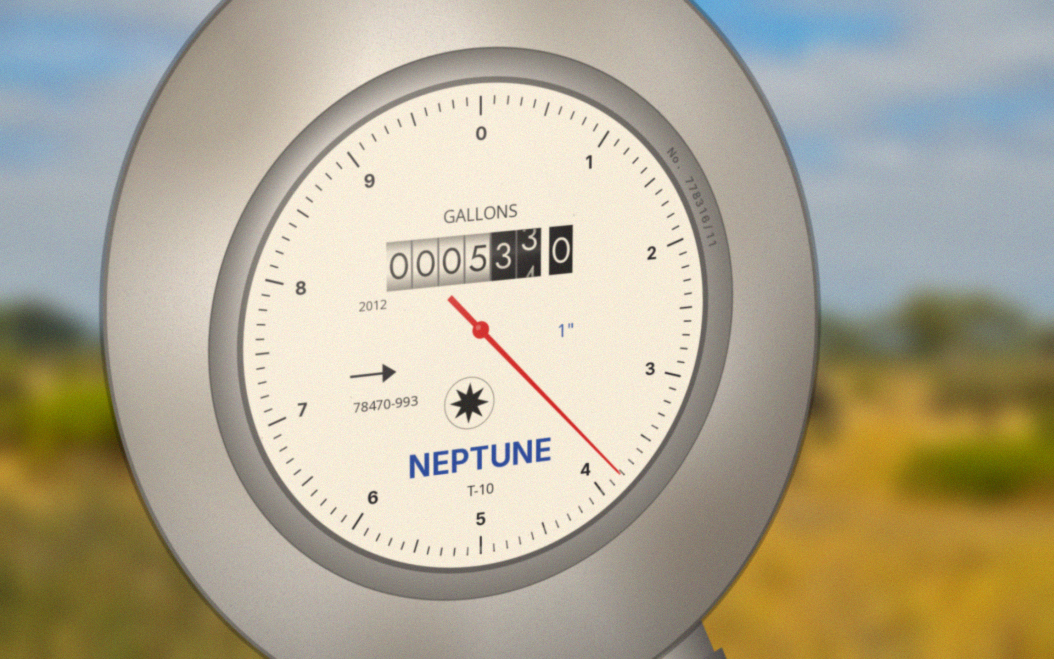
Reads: 5333.8; gal
